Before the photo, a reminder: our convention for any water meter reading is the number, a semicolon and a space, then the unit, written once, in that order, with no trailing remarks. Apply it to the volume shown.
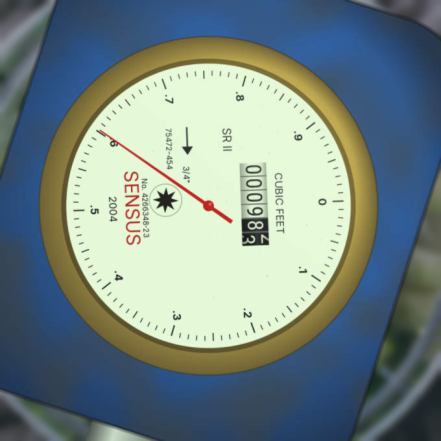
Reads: 982.60; ft³
